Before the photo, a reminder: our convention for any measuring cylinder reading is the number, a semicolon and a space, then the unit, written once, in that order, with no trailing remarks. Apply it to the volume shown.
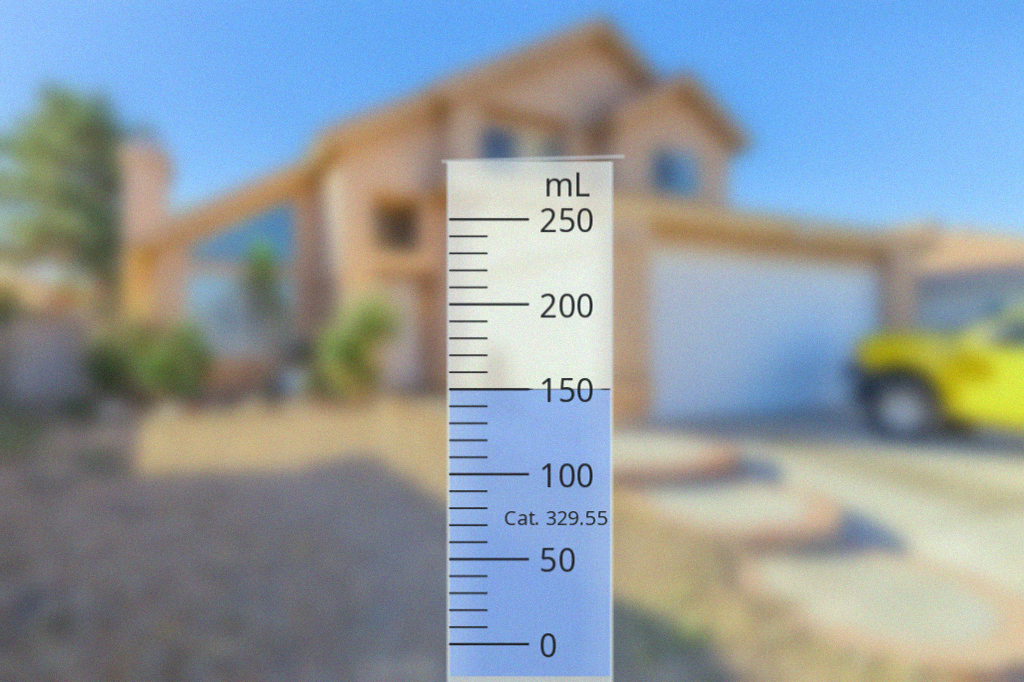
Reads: 150; mL
